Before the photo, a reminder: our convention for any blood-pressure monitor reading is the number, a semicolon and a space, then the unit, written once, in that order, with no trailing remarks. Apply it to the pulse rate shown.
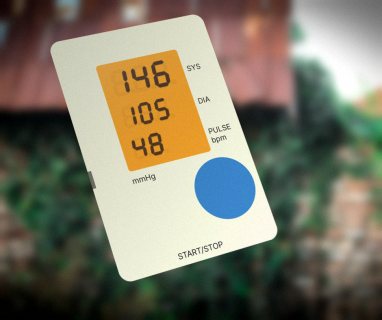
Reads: 48; bpm
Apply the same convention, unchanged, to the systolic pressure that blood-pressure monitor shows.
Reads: 146; mmHg
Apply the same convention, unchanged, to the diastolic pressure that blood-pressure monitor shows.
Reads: 105; mmHg
